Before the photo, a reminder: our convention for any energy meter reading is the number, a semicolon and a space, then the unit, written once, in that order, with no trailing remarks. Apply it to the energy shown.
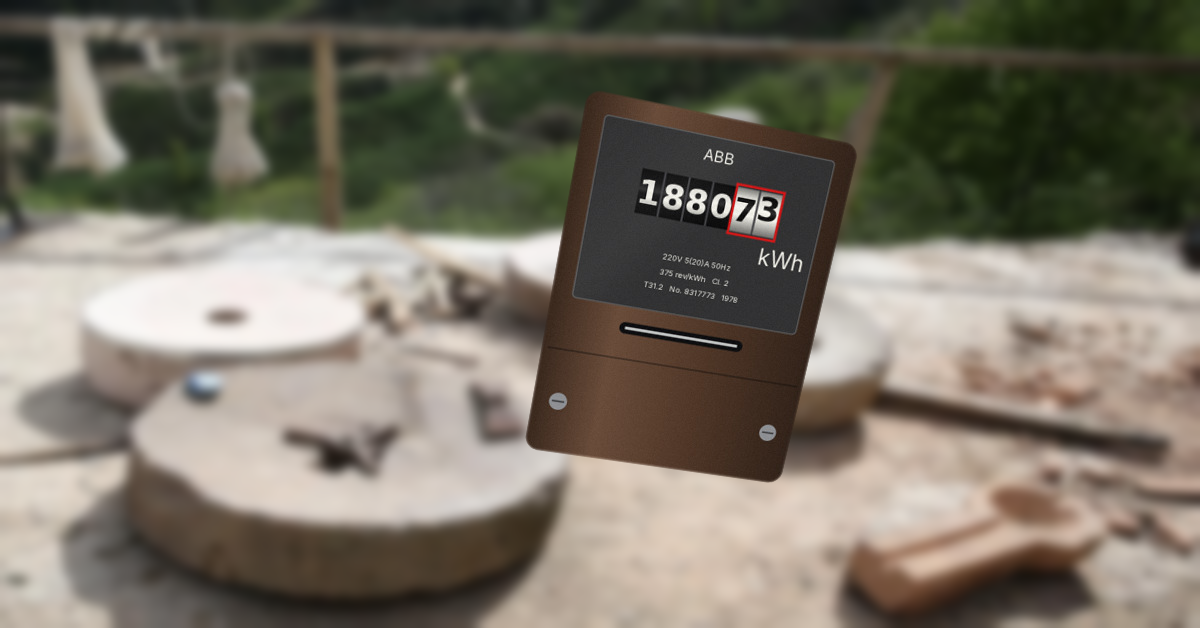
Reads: 1880.73; kWh
